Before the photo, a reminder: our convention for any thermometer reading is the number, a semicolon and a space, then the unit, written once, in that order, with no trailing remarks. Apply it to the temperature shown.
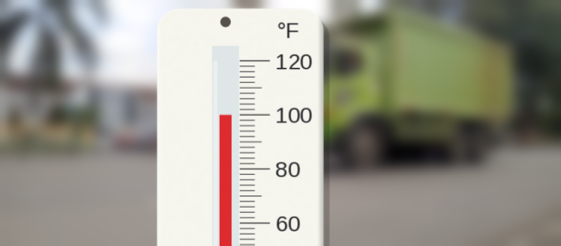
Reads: 100; °F
